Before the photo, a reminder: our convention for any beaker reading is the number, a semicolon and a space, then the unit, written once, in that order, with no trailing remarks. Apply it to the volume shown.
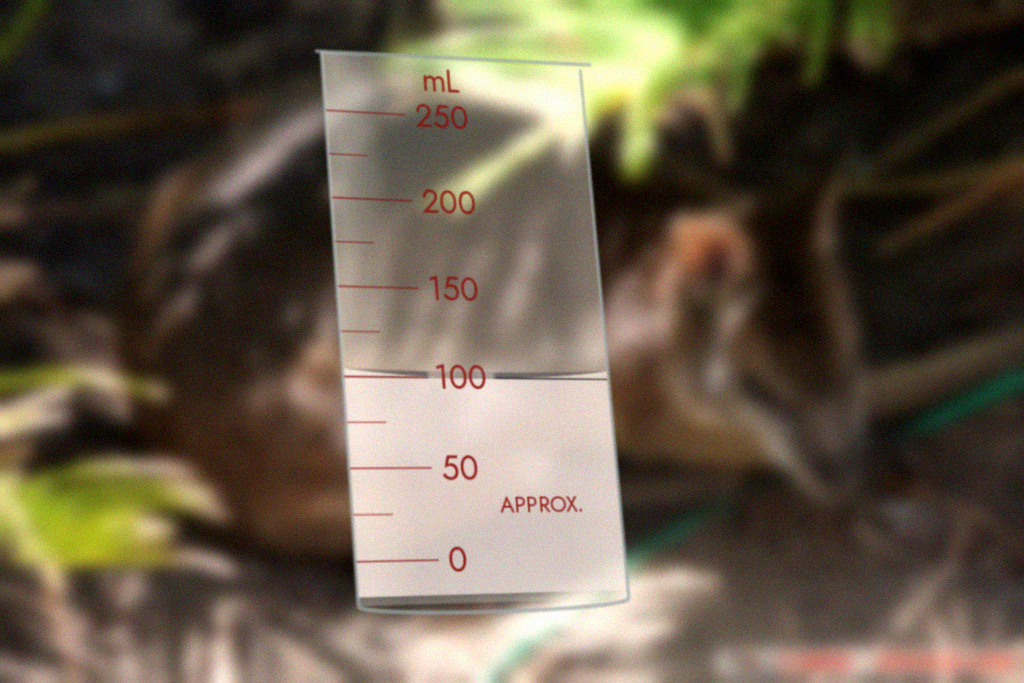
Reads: 100; mL
